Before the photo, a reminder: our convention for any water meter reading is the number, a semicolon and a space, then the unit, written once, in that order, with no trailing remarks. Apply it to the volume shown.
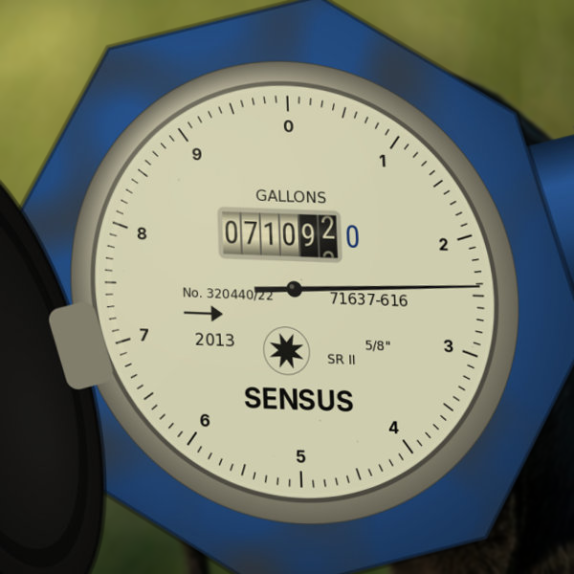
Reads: 710922.4; gal
